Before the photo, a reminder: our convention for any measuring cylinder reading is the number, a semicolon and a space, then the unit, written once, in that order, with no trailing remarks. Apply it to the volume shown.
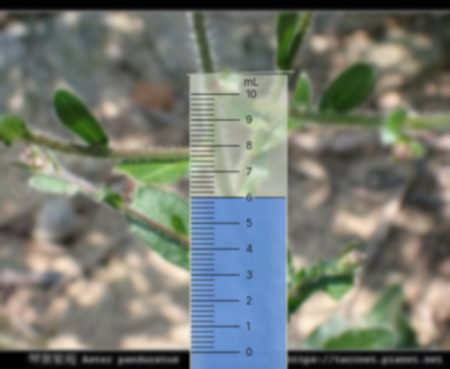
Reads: 6; mL
